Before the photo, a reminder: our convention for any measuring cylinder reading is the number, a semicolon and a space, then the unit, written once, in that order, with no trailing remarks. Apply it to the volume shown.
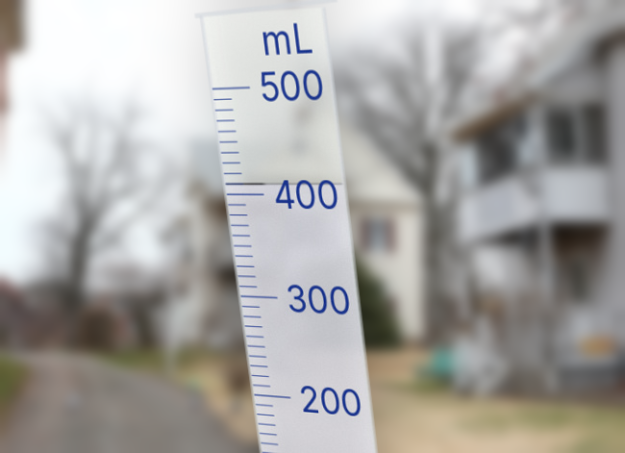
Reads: 410; mL
